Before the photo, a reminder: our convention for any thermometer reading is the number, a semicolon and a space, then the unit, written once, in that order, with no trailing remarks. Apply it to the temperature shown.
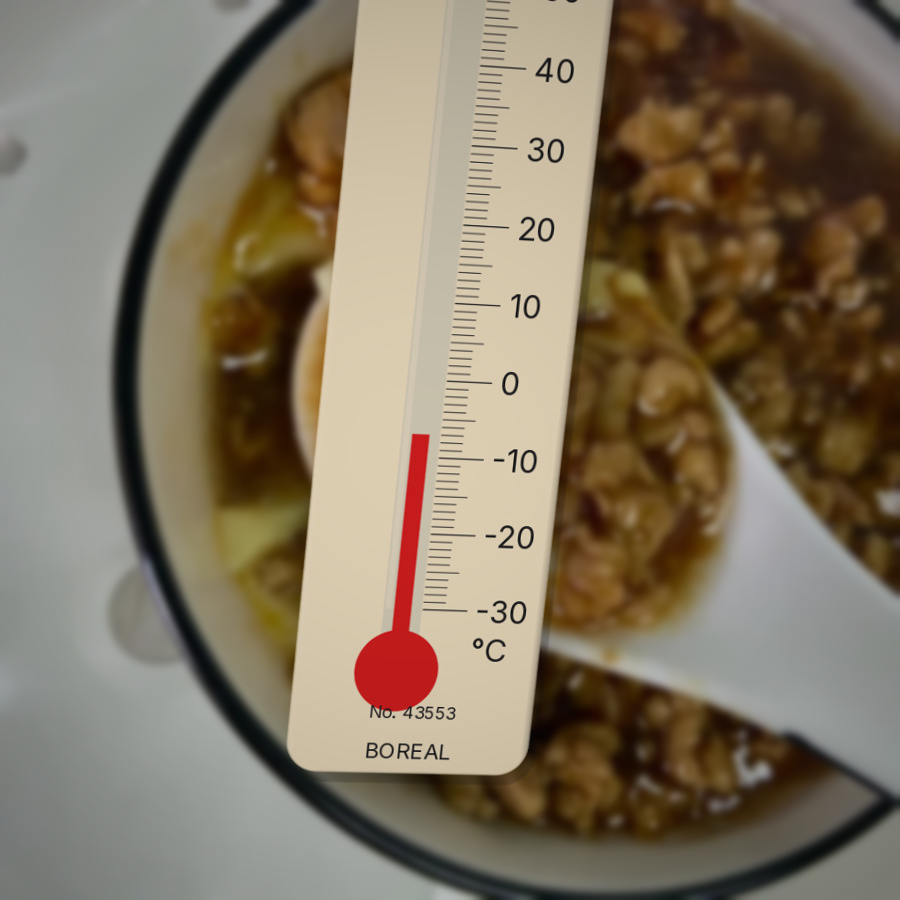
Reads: -7; °C
